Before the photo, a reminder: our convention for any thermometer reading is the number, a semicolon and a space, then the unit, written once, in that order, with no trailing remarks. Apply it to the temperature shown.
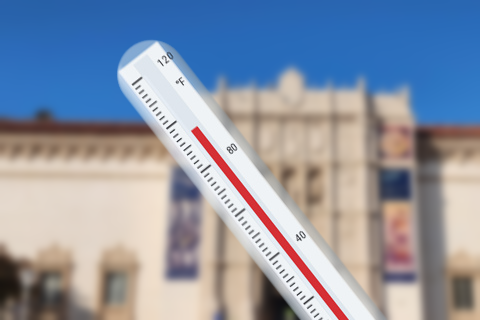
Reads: 94; °F
